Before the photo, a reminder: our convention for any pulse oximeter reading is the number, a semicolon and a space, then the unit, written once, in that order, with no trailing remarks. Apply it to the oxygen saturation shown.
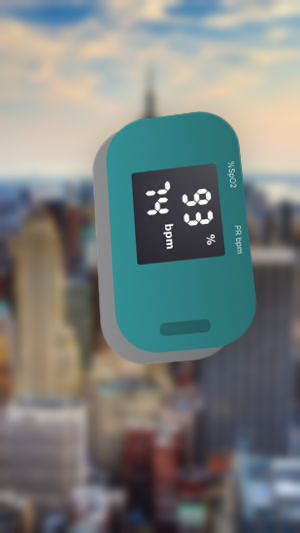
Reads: 93; %
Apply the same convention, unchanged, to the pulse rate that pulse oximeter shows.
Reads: 74; bpm
